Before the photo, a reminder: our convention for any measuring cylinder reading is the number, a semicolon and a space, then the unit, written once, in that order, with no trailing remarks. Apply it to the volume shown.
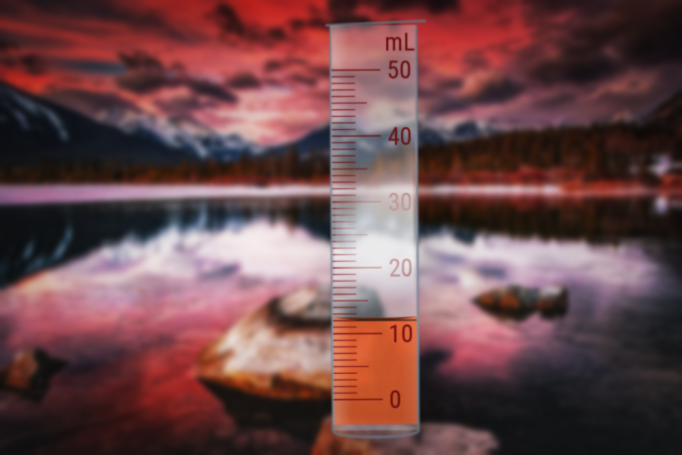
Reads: 12; mL
